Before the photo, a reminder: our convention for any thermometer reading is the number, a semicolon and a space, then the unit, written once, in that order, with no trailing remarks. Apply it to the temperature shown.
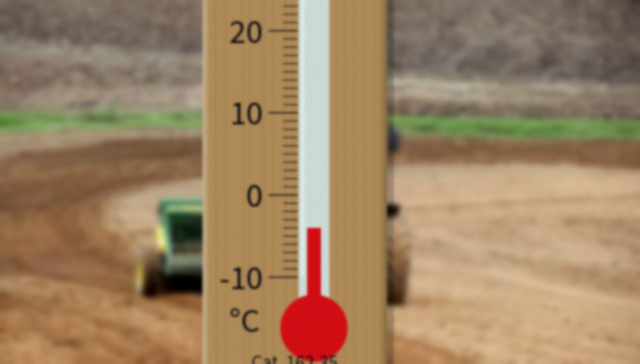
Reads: -4; °C
